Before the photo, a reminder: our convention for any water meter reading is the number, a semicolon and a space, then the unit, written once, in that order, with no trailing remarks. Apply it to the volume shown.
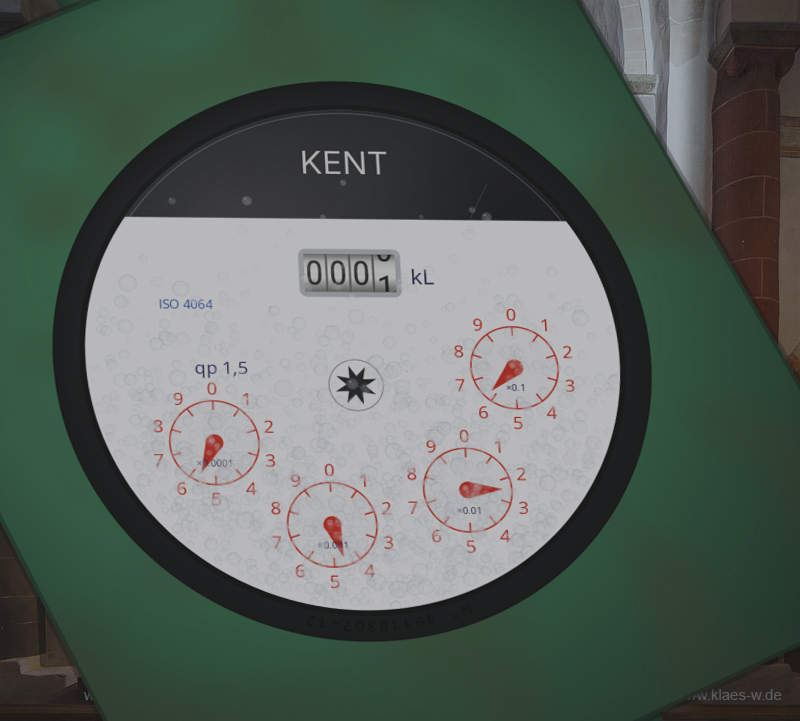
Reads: 0.6245; kL
